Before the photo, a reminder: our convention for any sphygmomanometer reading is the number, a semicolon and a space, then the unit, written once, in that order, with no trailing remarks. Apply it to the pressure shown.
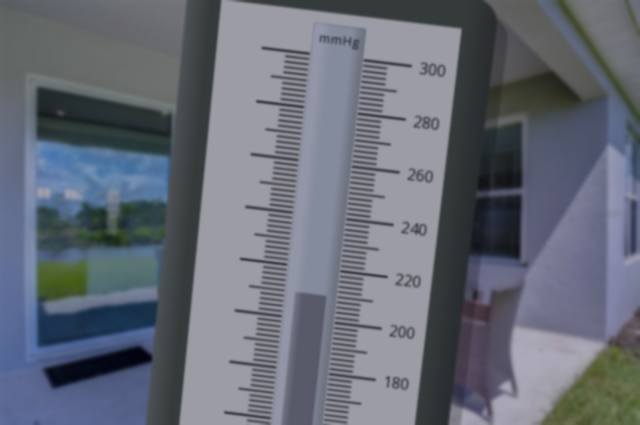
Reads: 210; mmHg
